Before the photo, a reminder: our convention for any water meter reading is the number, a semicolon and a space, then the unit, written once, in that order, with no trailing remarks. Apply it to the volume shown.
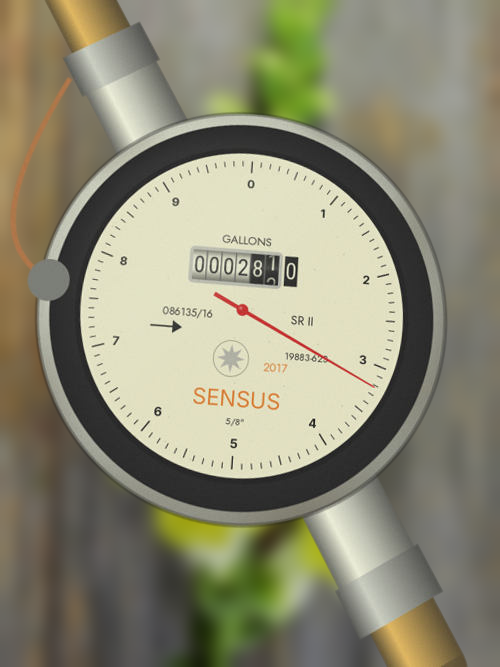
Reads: 2813.2; gal
